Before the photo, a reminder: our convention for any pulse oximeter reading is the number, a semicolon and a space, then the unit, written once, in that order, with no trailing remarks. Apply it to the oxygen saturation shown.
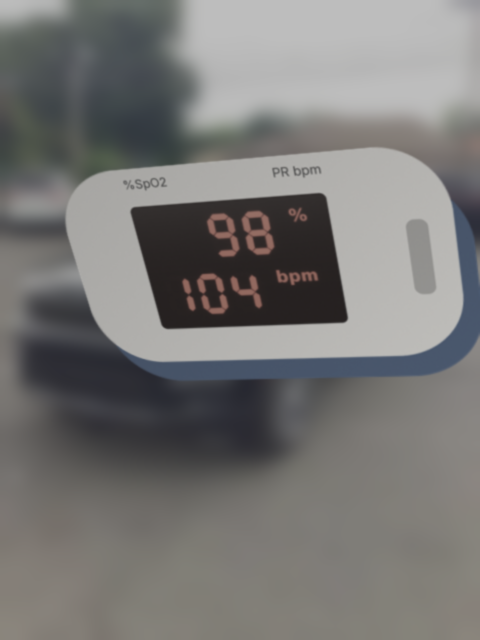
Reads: 98; %
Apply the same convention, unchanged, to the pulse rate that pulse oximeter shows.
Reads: 104; bpm
